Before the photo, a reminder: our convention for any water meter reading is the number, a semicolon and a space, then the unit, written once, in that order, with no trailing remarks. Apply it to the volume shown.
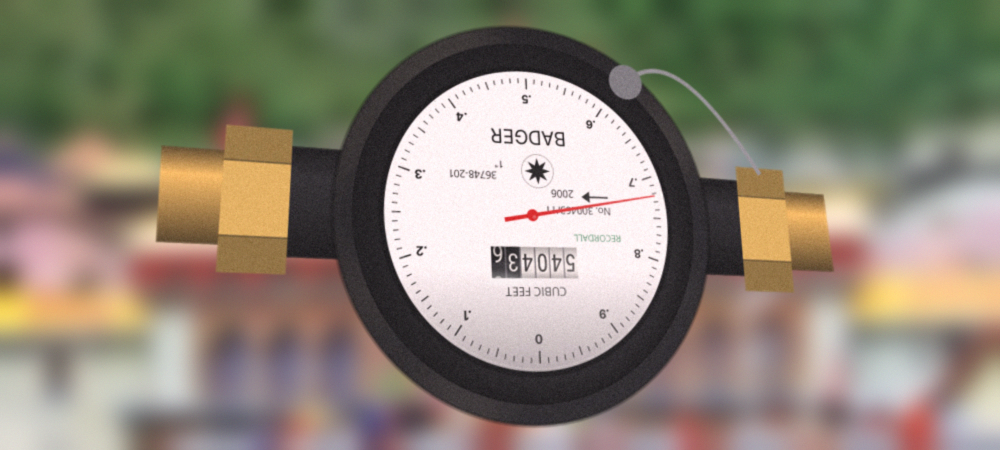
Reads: 540435.72; ft³
